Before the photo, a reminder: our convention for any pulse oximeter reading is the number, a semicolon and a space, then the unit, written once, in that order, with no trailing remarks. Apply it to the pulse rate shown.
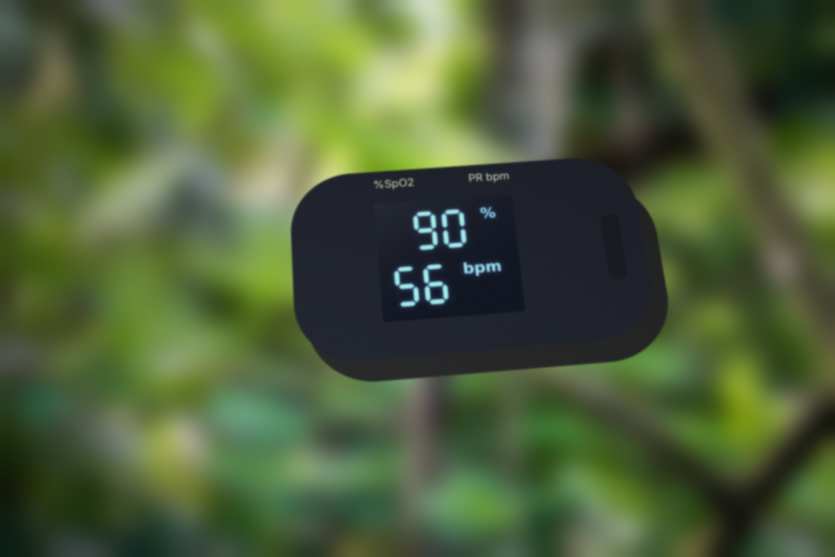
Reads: 56; bpm
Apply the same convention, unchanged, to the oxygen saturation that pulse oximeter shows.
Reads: 90; %
